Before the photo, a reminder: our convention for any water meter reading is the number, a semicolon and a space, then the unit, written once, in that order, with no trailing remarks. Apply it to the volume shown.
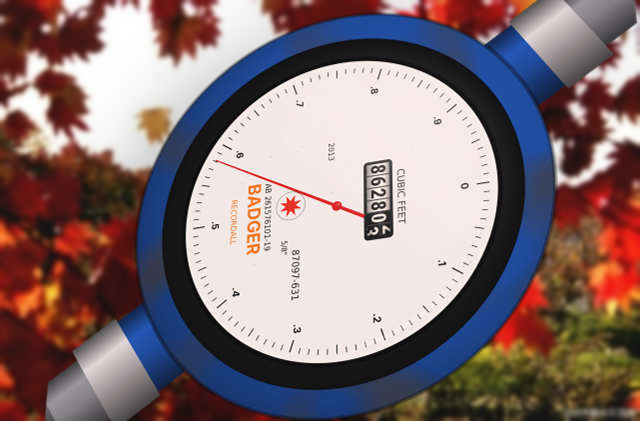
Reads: 862802.58; ft³
